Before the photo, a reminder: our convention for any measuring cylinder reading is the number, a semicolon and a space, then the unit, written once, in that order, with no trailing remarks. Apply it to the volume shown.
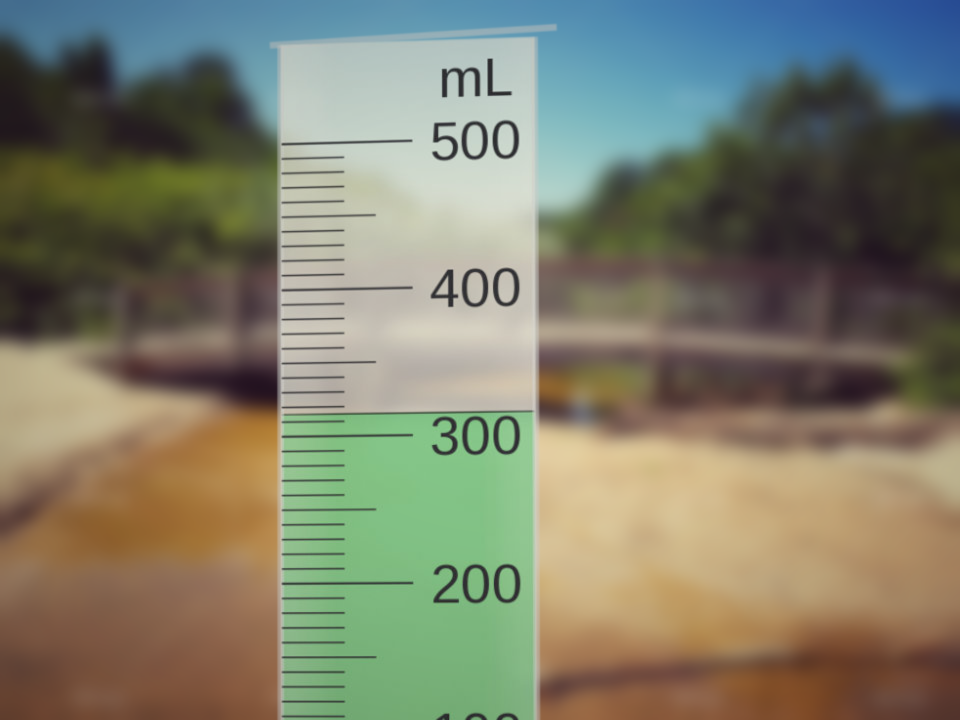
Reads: 315; mL
